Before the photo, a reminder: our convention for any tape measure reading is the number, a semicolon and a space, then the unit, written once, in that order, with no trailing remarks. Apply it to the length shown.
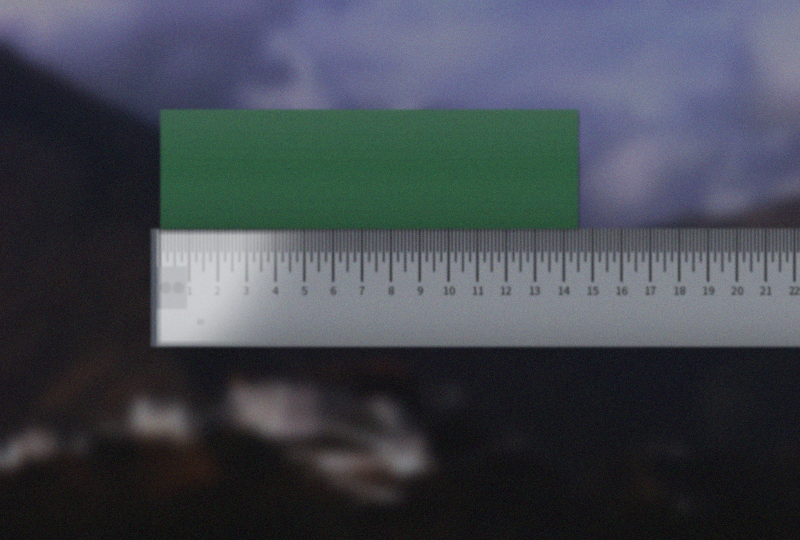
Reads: 14.5; in
